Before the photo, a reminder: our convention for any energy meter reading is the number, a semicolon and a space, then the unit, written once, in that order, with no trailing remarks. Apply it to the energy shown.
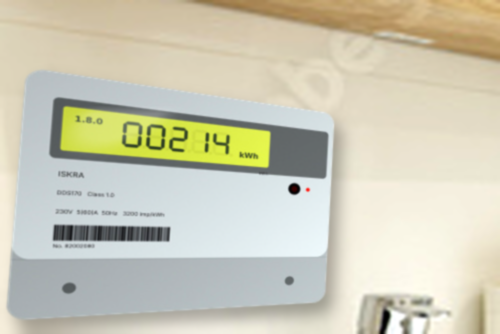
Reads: 214; kWh
